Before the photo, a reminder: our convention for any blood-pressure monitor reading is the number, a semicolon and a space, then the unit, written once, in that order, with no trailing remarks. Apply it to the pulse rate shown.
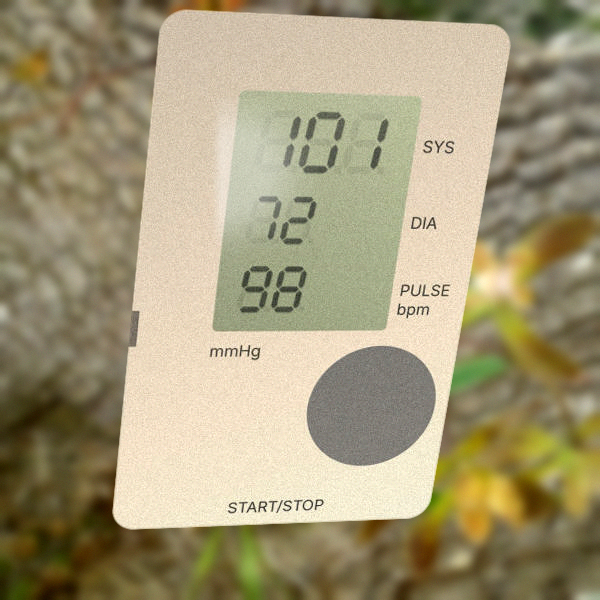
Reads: 98; bpm
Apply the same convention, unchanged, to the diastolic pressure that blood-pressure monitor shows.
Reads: 72; mmHg
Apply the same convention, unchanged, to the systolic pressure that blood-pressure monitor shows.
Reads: 101; mmHg
